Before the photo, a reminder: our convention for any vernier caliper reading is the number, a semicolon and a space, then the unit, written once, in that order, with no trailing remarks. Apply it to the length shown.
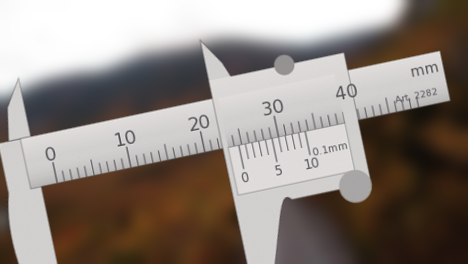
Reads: 24.6; mm
